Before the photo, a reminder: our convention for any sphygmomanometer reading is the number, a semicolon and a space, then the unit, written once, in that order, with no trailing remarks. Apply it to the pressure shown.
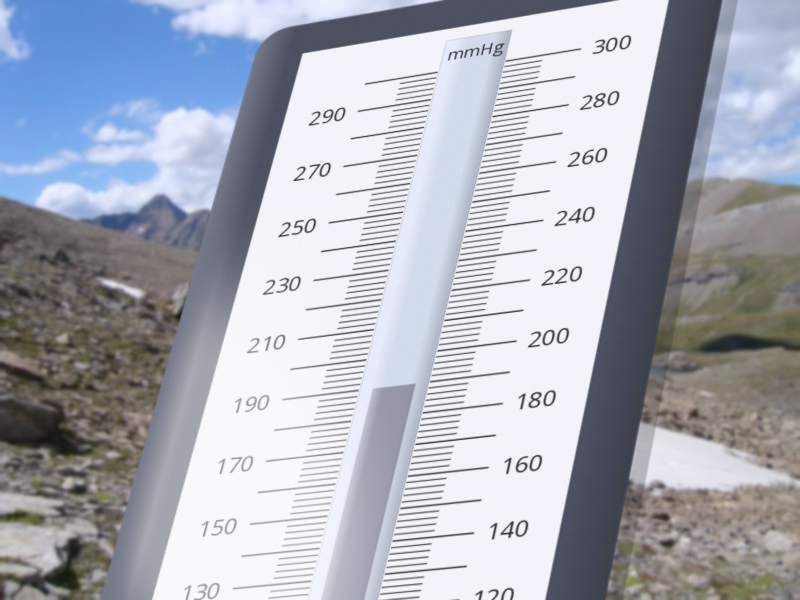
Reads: 190; mmHg
